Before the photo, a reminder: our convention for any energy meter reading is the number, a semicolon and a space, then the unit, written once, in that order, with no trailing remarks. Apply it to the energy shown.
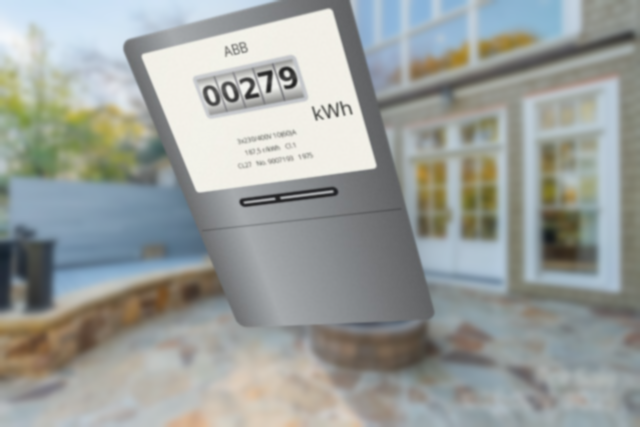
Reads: 279; kWh
